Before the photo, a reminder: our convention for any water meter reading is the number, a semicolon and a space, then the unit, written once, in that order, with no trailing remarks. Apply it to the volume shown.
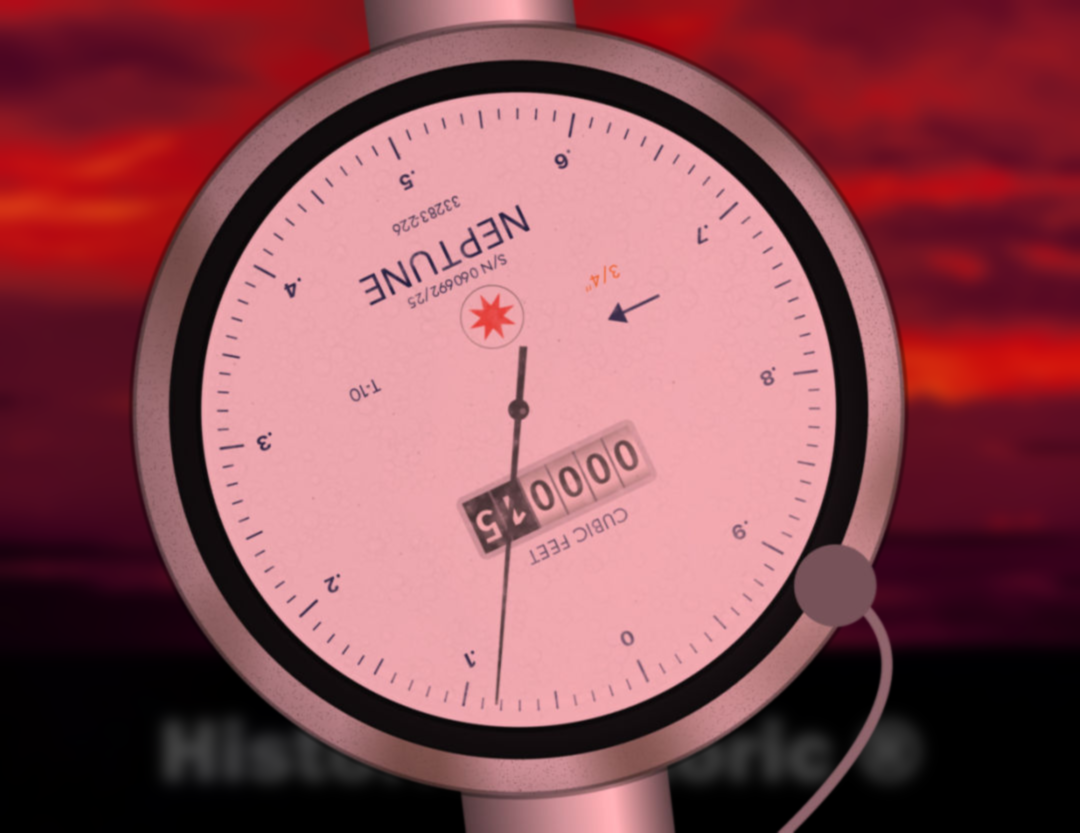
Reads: 15.08; ft³
